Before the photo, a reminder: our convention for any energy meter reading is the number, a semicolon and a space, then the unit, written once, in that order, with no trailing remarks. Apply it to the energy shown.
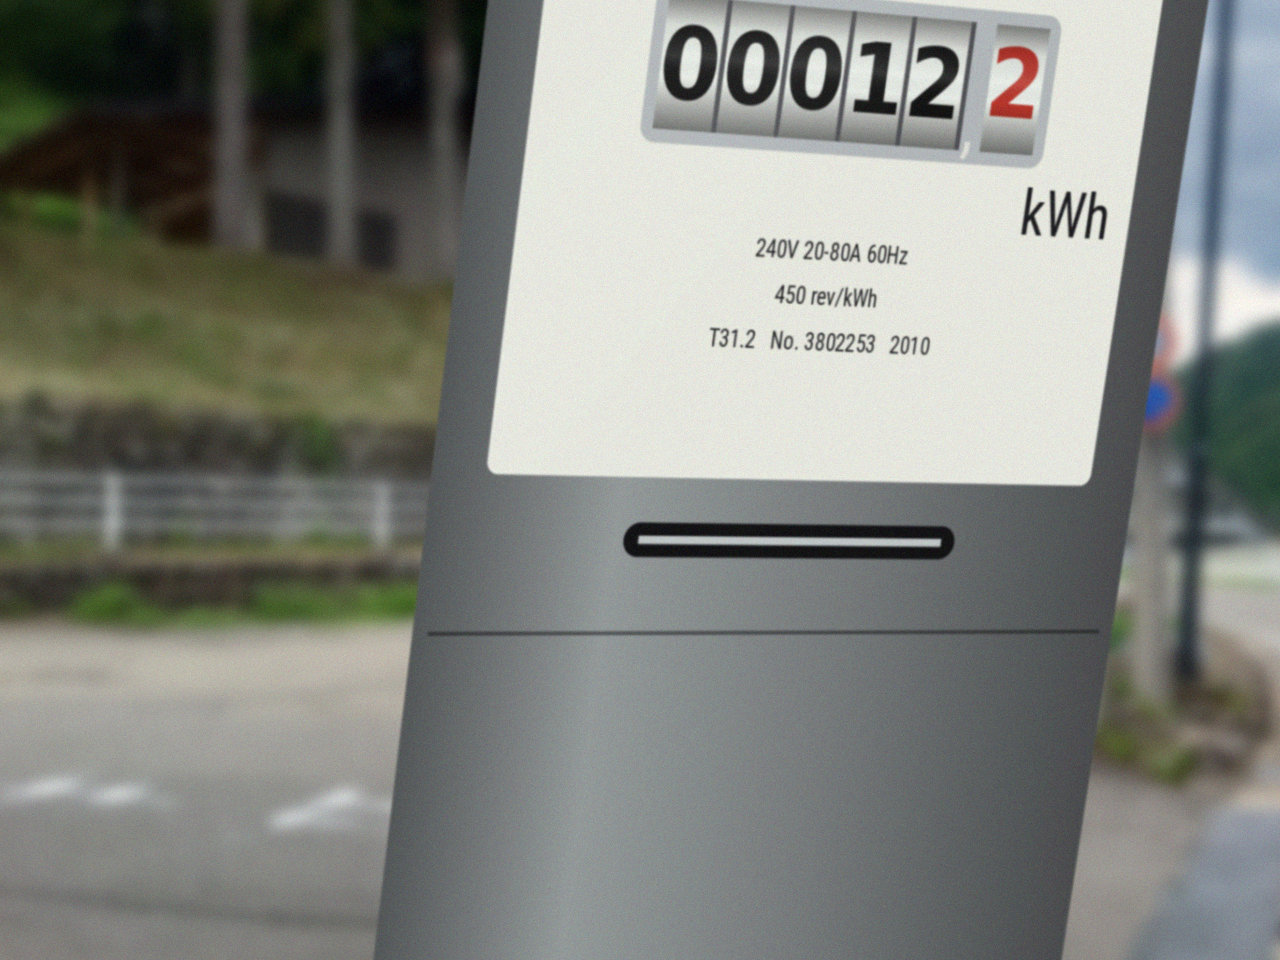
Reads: 12.2; kWh
